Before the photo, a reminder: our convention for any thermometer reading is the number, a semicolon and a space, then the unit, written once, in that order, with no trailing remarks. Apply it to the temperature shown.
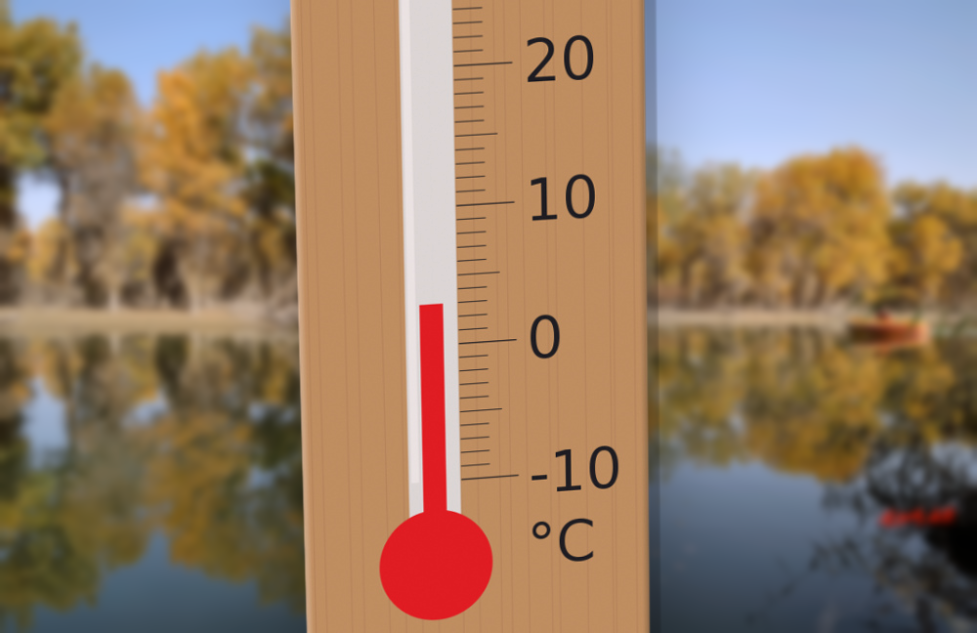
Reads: 3; °C
